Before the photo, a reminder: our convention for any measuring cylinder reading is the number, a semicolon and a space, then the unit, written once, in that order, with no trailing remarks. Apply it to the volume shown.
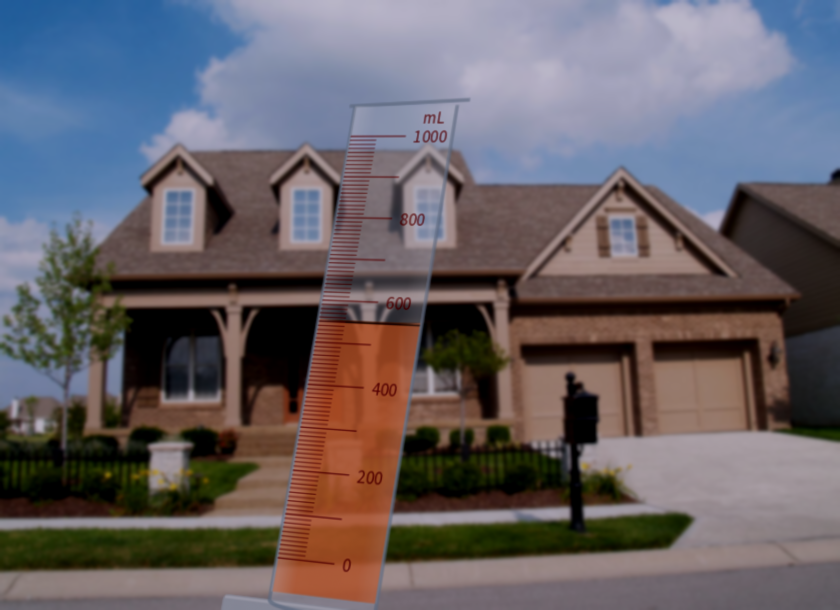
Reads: 550; mL
